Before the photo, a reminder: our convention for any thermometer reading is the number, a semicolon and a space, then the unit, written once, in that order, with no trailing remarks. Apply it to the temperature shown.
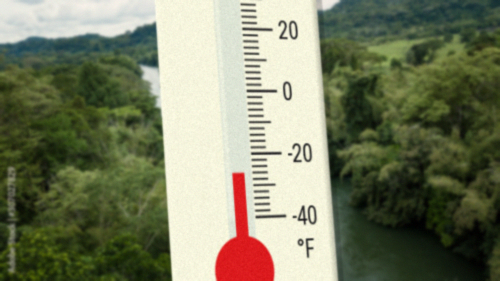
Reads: -26; °F
